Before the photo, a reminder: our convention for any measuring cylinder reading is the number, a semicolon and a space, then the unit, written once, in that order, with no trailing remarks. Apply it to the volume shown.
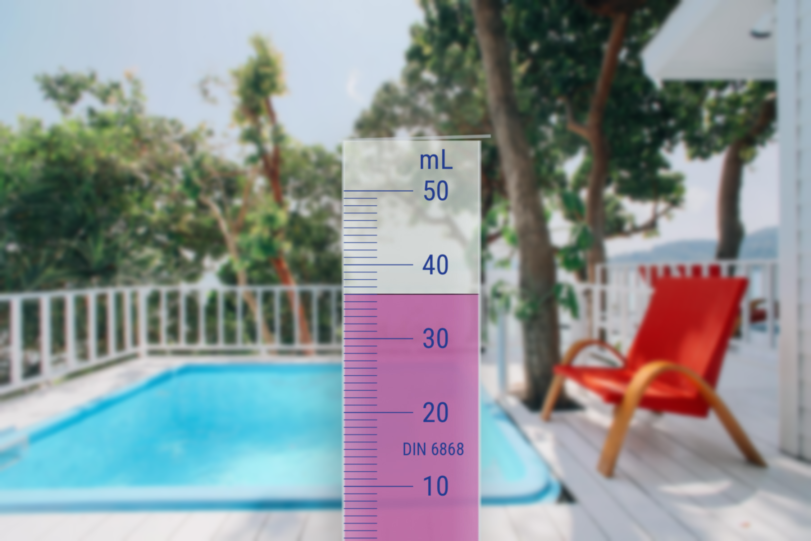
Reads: 36; mL
